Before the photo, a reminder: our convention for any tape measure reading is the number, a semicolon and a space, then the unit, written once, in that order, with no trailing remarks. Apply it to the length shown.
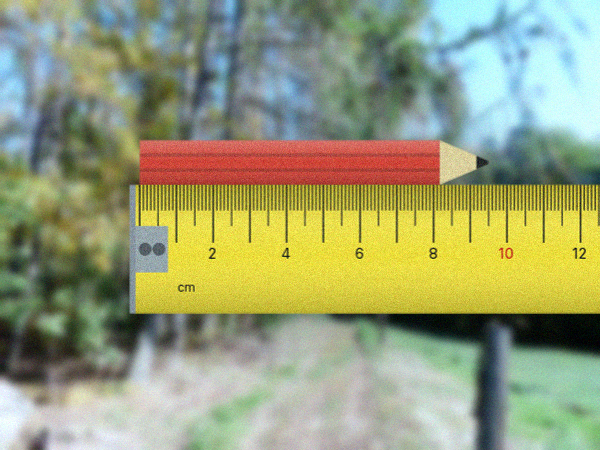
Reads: 9.5; cm
